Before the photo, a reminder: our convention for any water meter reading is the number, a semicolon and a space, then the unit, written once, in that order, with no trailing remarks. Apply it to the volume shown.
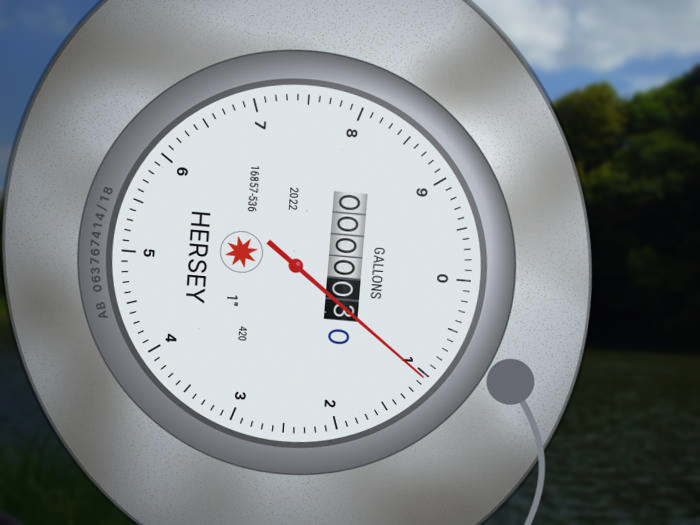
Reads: 31.0; gal
